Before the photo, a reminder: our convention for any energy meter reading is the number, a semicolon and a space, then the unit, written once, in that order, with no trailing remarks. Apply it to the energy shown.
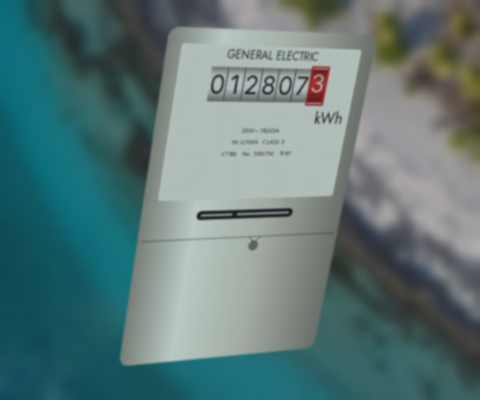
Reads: 12807.3; kWh
